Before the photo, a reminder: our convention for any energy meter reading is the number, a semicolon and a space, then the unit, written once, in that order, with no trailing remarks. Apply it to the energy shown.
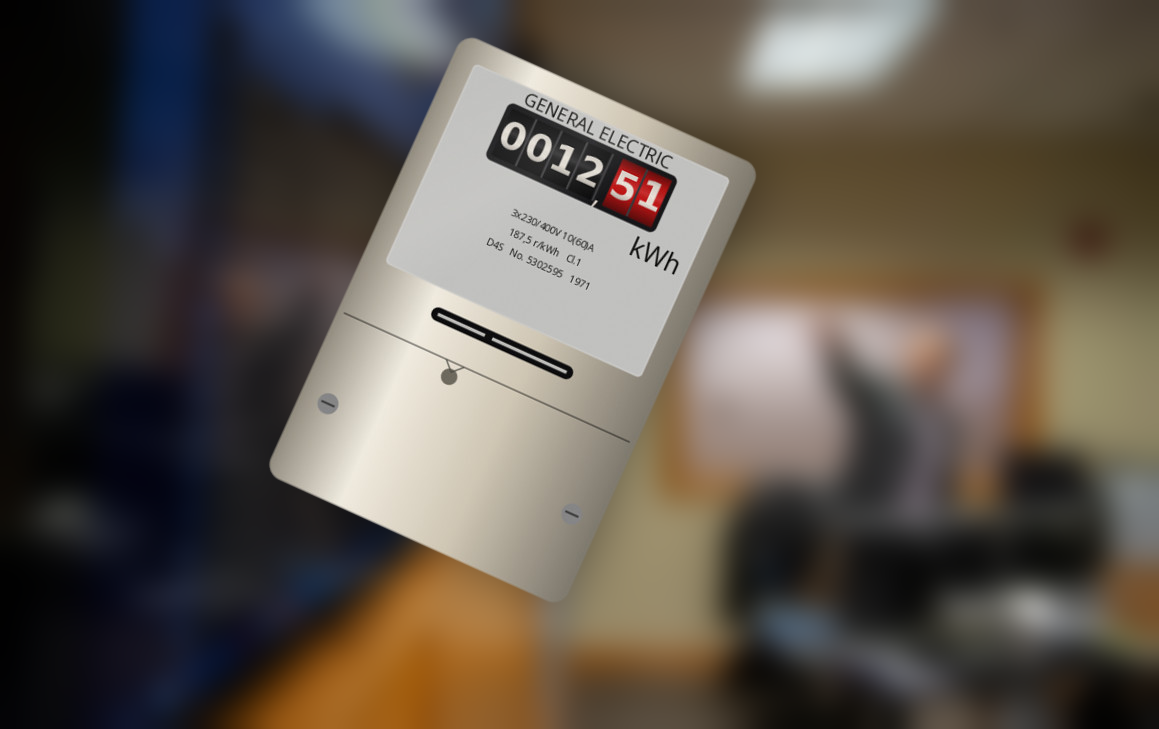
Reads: 12.51; kWh
